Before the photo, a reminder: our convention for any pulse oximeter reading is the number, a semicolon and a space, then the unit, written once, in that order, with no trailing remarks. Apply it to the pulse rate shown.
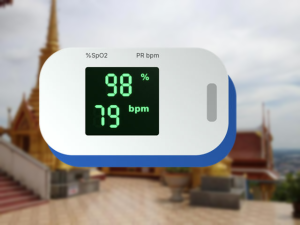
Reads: 79; bpm
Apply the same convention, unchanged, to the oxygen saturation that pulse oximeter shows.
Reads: 98; %
